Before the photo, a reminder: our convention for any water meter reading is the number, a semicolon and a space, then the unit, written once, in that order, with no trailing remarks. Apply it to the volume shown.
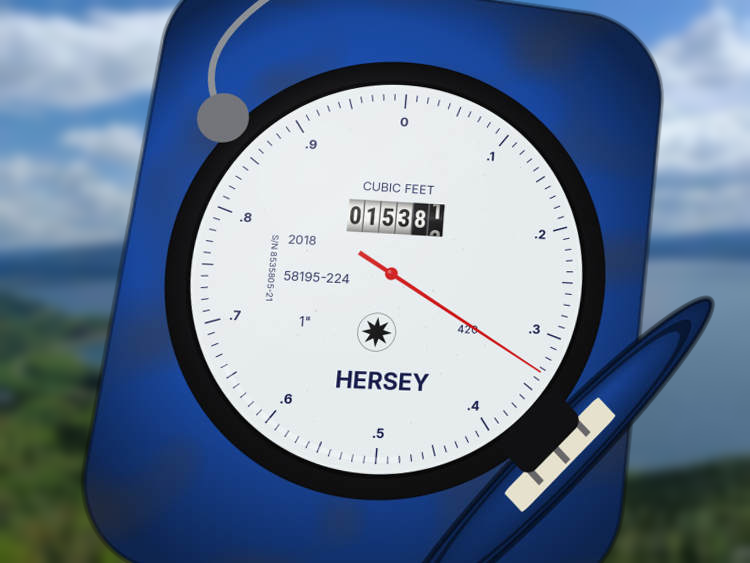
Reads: 15381.33; ft³
